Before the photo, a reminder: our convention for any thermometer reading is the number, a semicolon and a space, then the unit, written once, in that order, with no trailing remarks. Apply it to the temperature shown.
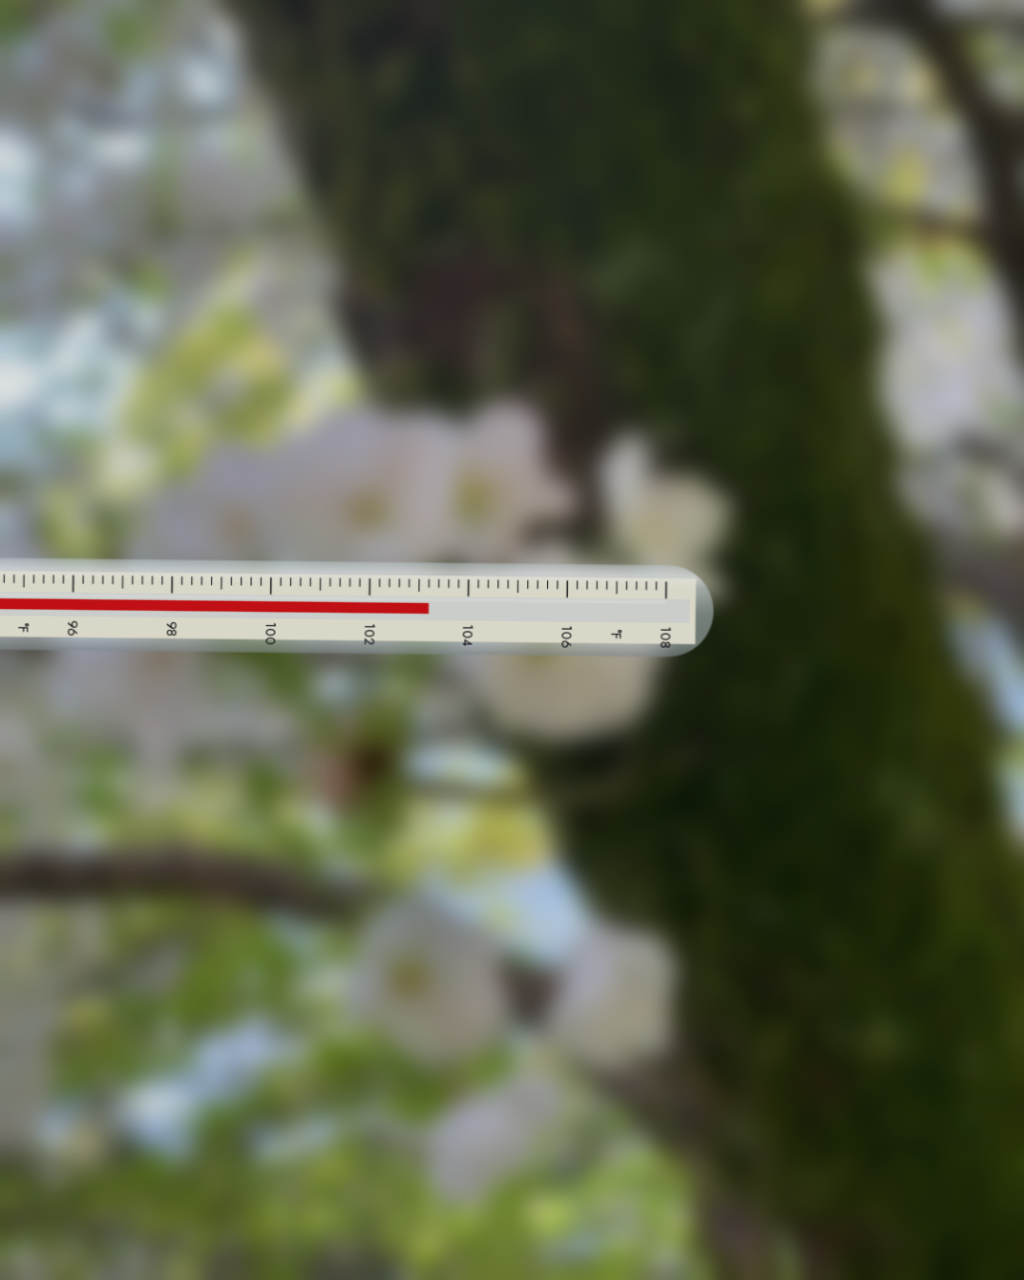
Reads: 103.2; °F
